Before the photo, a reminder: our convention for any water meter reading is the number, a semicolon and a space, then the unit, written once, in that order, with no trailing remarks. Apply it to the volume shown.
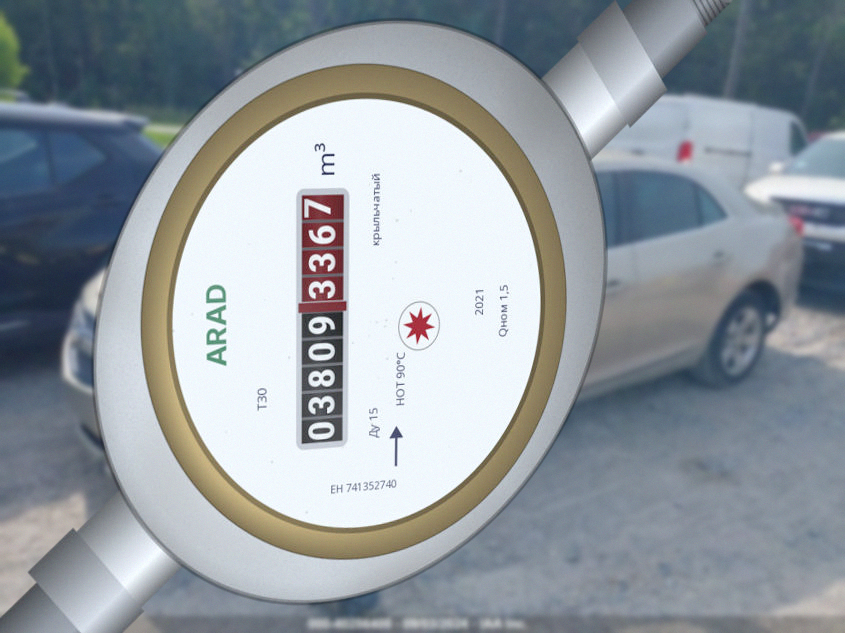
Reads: 3809.3367; m³
